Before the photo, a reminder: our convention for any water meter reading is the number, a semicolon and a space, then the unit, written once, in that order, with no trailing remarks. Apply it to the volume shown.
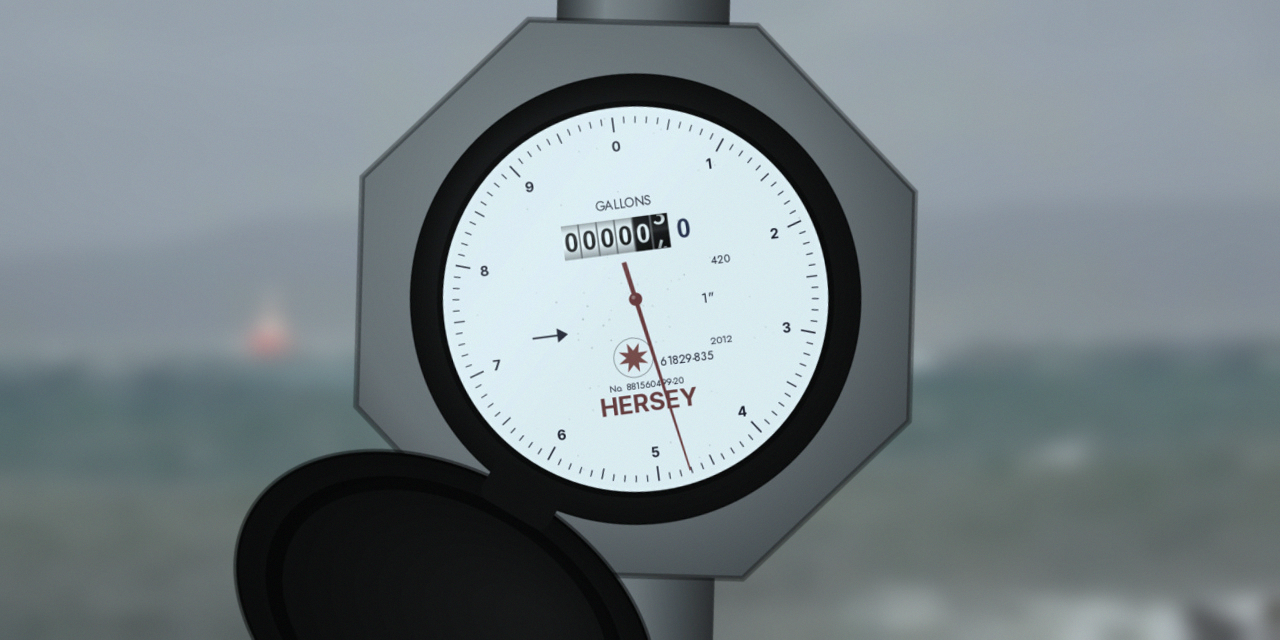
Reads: 34.7; gal
